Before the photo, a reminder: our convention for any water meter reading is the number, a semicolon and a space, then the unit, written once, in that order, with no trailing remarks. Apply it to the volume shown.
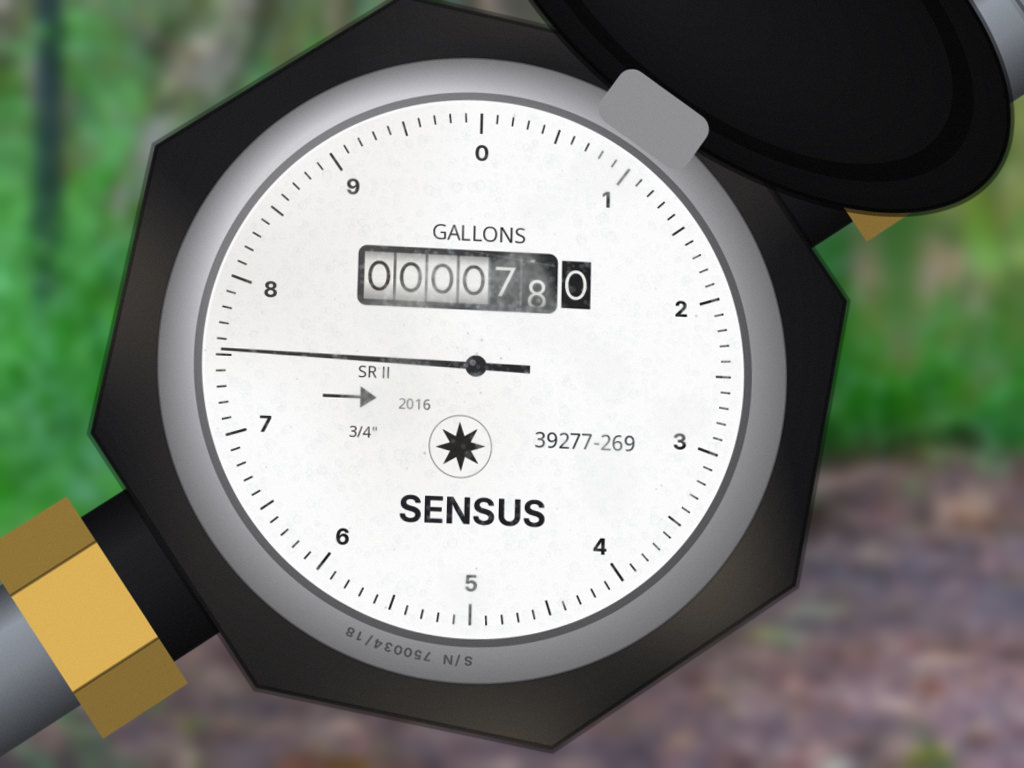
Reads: 777.5; gal
